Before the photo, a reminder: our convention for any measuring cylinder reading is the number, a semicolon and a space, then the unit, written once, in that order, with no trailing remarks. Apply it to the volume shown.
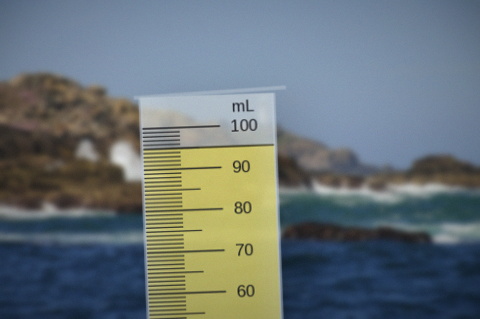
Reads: 95; mL
